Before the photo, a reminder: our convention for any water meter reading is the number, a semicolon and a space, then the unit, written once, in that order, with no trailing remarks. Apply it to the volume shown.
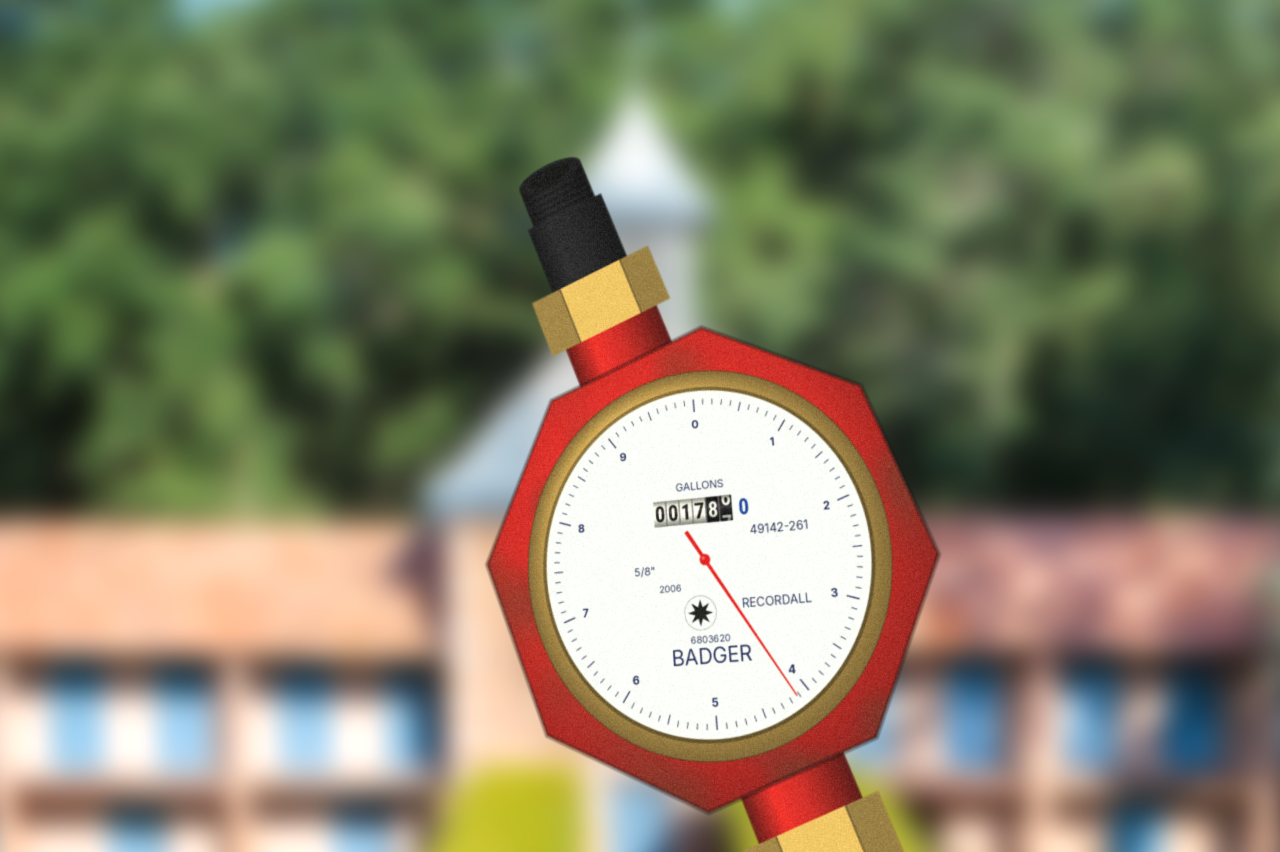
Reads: 17864.1; gal
